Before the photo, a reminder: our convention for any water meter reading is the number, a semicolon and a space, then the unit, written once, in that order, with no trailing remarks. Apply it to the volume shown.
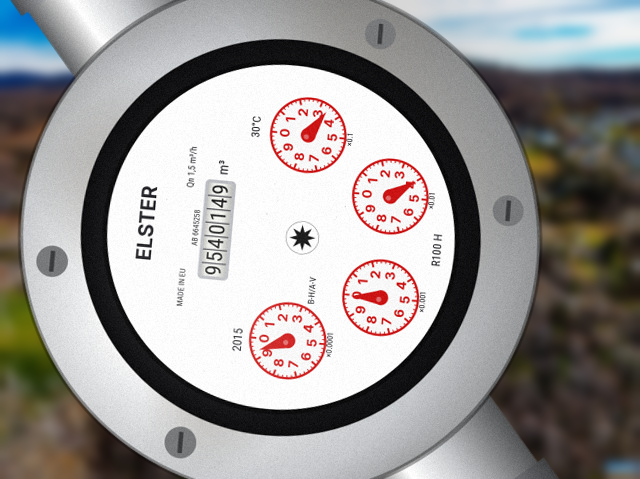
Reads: 9540149.3399; m³
